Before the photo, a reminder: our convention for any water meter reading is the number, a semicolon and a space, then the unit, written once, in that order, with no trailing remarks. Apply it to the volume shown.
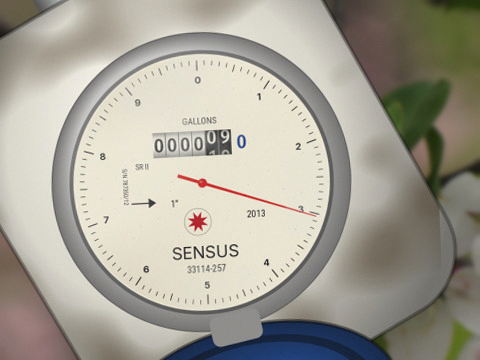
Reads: 93.0; gal
